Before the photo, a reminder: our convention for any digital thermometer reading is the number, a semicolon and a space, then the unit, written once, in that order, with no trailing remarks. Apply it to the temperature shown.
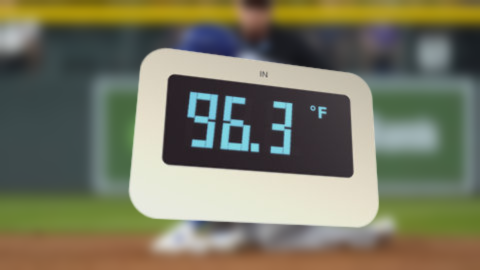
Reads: 96.3; °F
